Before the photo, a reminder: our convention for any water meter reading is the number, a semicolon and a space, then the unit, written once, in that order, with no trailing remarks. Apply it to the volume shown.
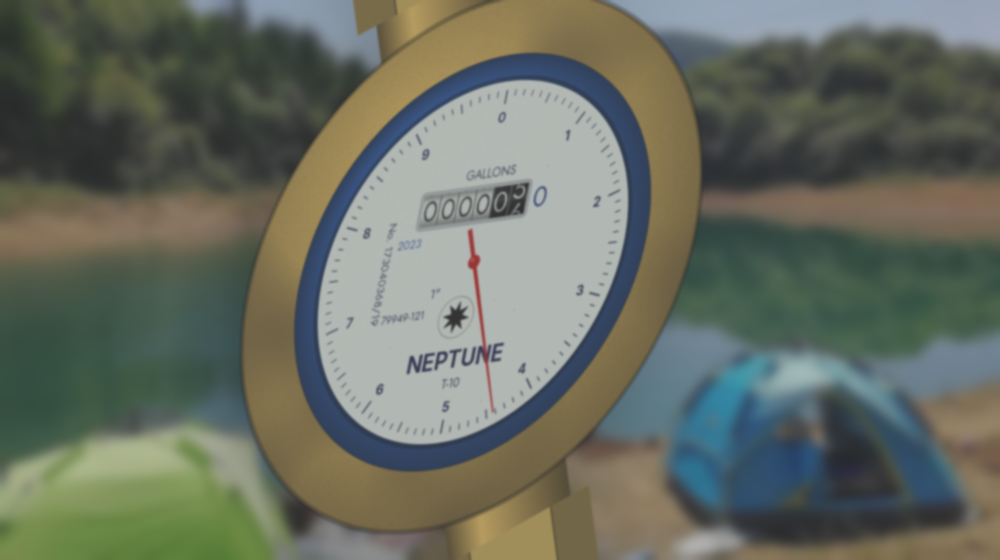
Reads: 54.4; gal
